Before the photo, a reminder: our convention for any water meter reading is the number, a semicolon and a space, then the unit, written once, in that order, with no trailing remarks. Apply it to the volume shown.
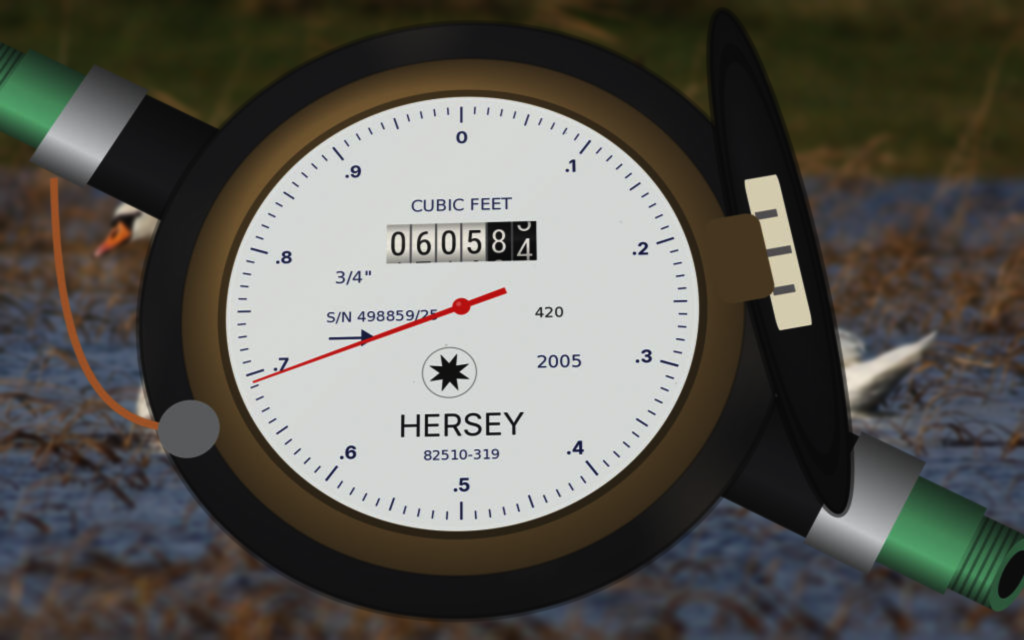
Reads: 60583.69; ft³
